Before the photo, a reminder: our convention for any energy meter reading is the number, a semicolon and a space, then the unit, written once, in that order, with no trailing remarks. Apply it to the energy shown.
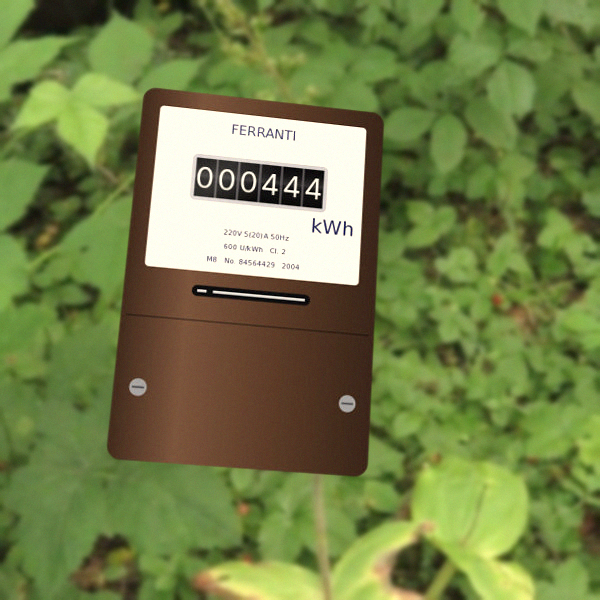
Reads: 444; kWh
